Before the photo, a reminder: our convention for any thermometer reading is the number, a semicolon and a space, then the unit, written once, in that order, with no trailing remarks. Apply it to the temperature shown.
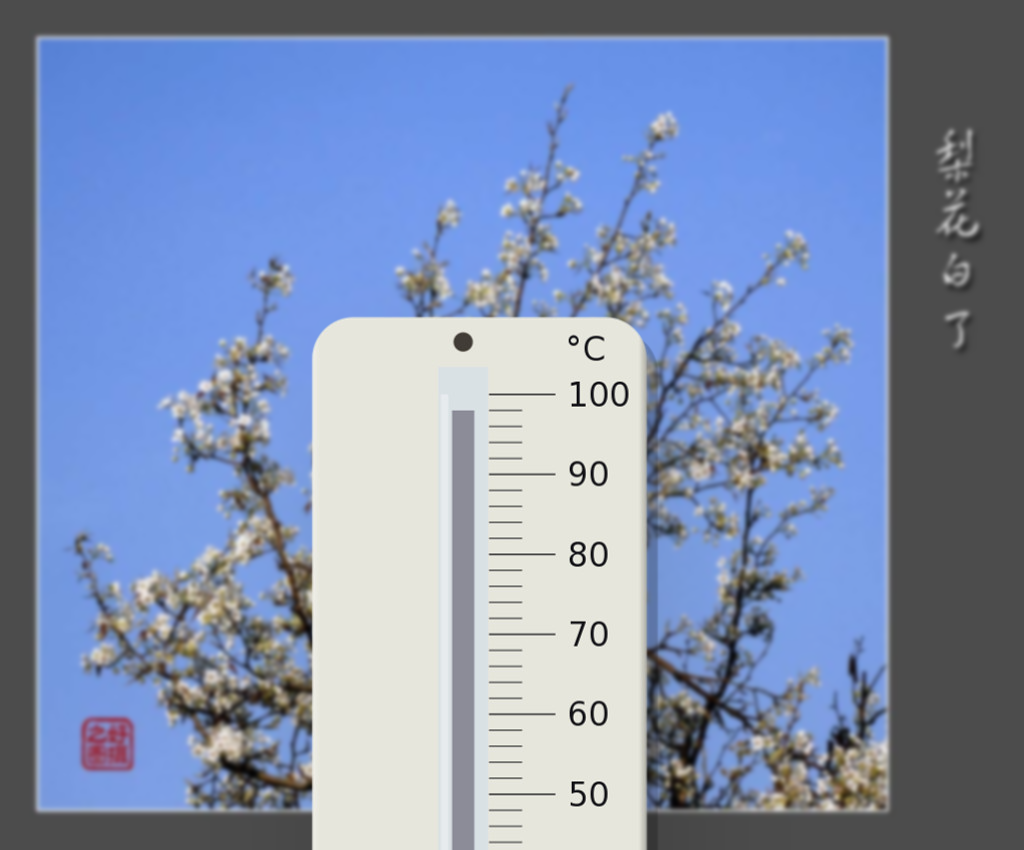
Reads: 98; °C
